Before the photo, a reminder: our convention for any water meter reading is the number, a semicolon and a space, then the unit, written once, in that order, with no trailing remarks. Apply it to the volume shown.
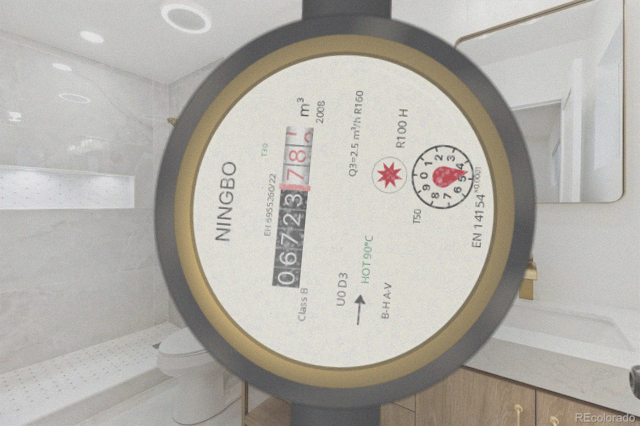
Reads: 6723.7814; m³
